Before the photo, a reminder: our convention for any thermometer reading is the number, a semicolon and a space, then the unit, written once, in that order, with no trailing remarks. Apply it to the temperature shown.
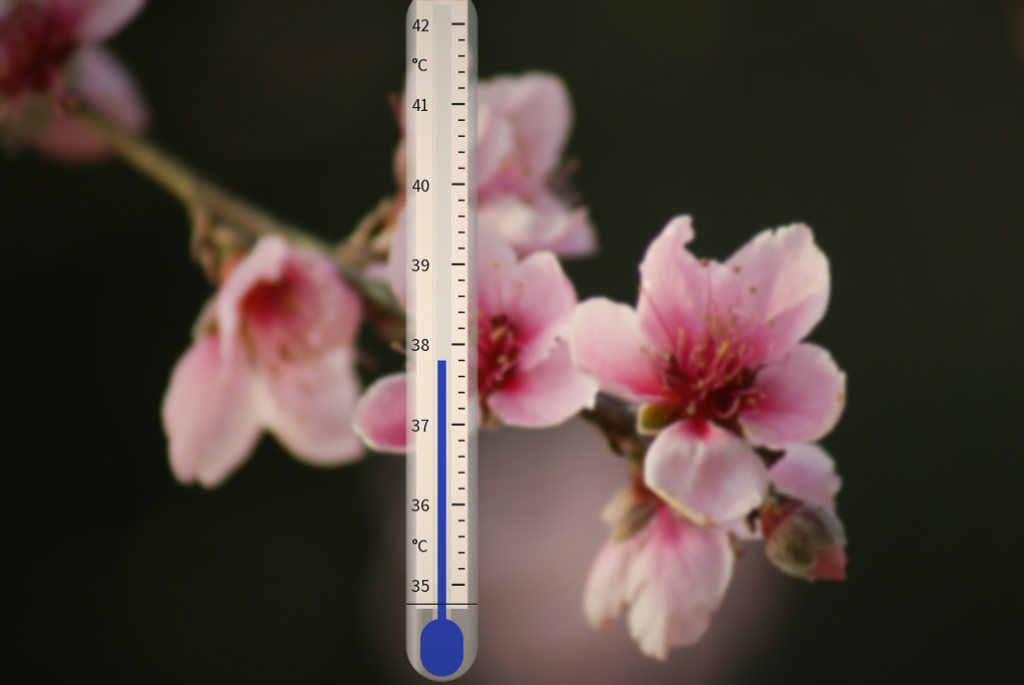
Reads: 37.8; °C
